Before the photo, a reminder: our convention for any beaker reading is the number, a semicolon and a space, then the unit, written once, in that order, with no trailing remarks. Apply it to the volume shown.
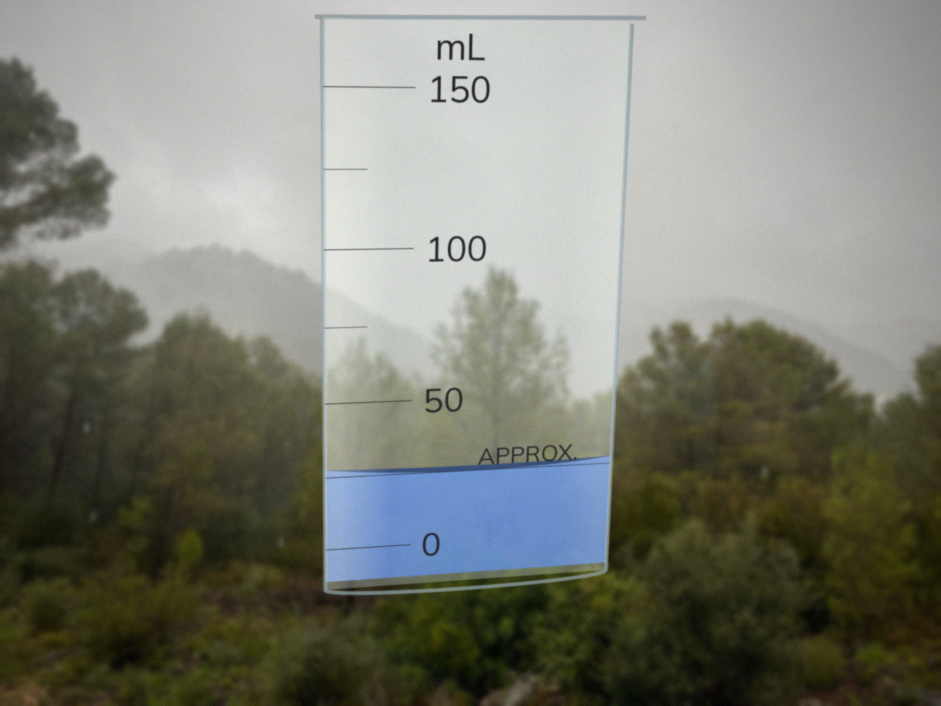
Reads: 25; mL
